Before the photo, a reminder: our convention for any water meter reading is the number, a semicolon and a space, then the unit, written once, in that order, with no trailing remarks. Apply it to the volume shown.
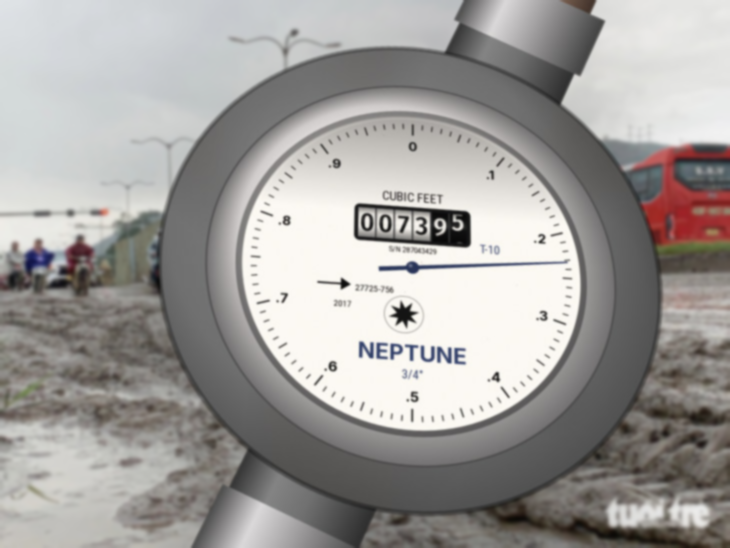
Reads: 7395.23; ft³
